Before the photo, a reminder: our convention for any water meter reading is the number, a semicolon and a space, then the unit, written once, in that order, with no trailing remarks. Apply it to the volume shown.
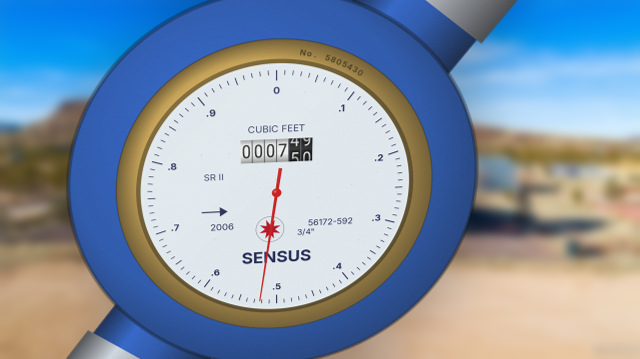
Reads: 749.52; ft³
